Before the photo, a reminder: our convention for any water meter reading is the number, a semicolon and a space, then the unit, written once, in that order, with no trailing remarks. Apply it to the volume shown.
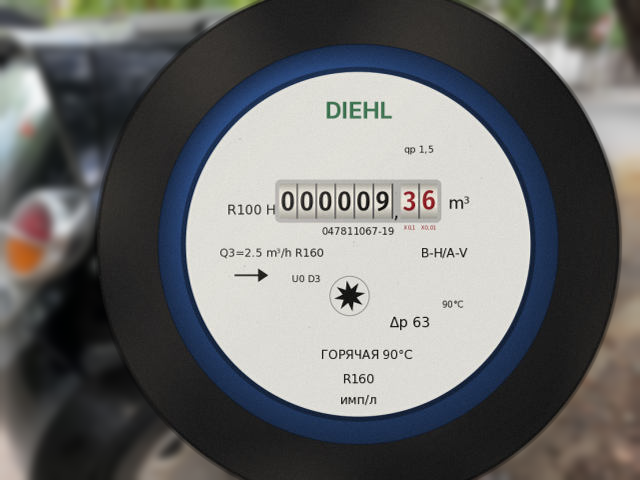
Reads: 9.36; m³
